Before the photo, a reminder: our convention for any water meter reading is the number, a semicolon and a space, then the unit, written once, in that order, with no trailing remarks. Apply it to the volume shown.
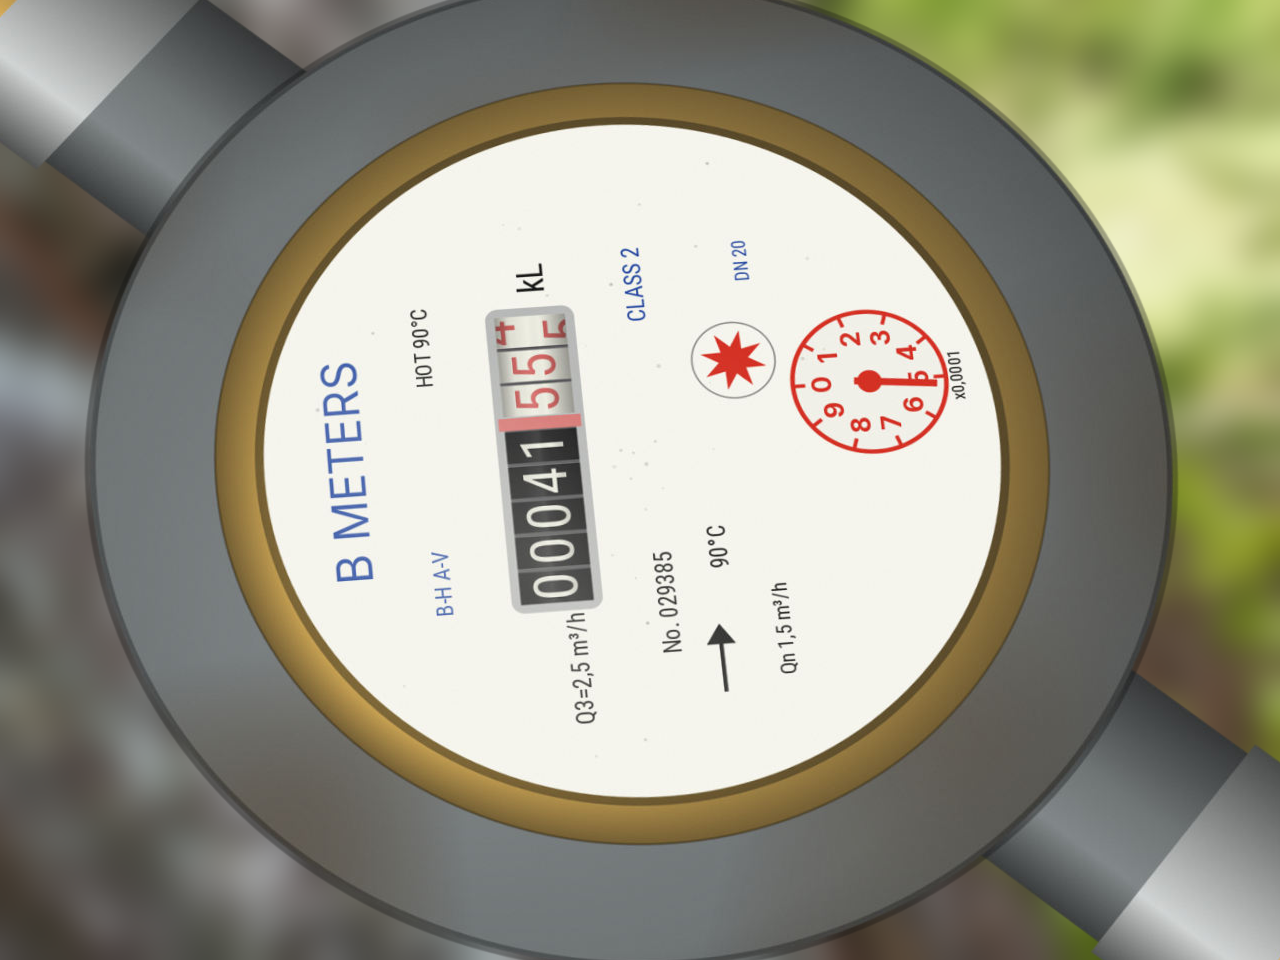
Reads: 41.5545; kL
